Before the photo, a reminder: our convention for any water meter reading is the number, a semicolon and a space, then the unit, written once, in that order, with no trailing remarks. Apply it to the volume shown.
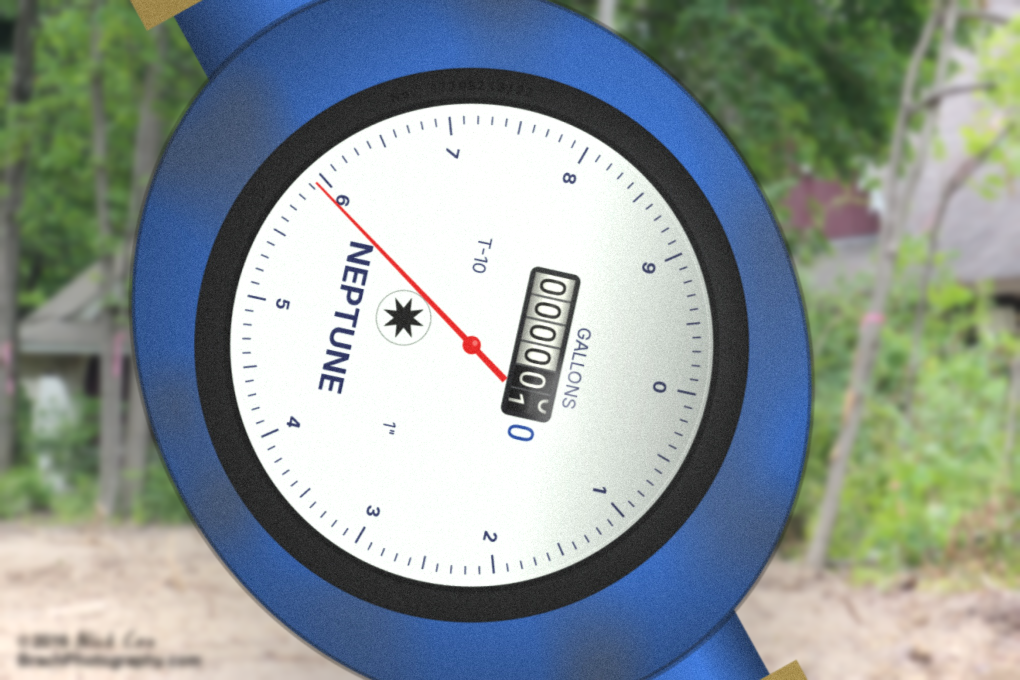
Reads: 5.9; gal
